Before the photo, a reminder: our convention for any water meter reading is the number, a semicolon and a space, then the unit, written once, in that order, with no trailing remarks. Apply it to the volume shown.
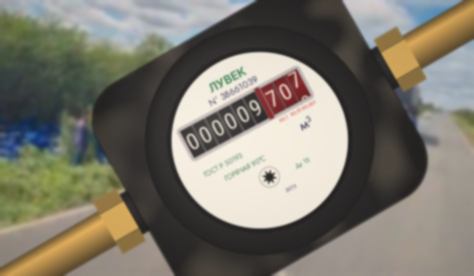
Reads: 9.707; m³
